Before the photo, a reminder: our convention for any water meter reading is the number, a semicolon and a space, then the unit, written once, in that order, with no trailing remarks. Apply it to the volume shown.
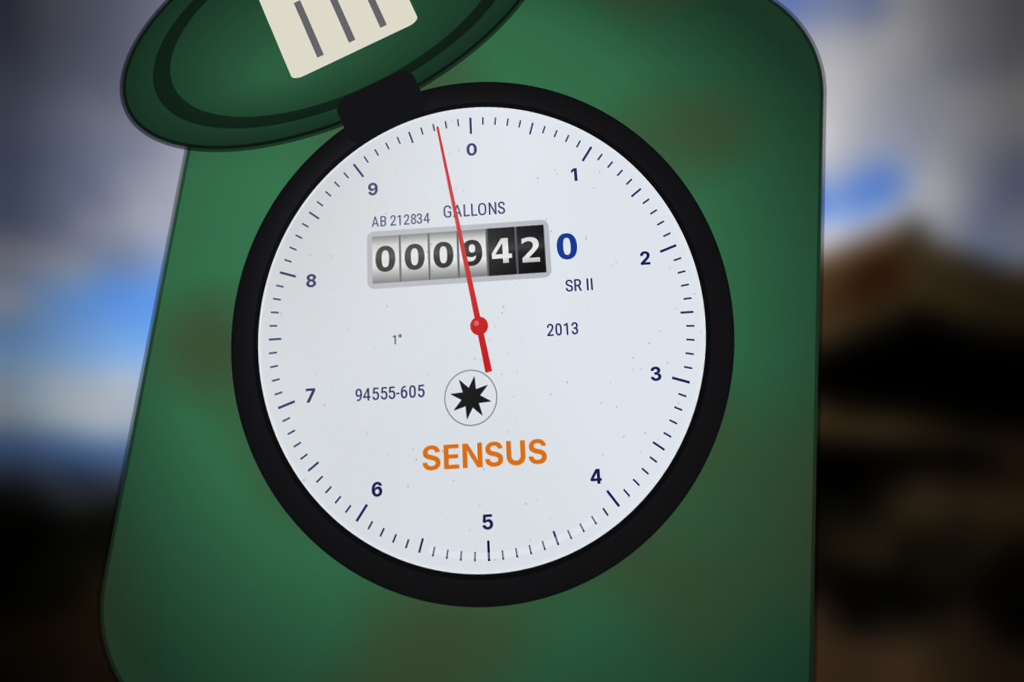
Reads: 9419.7; gal
